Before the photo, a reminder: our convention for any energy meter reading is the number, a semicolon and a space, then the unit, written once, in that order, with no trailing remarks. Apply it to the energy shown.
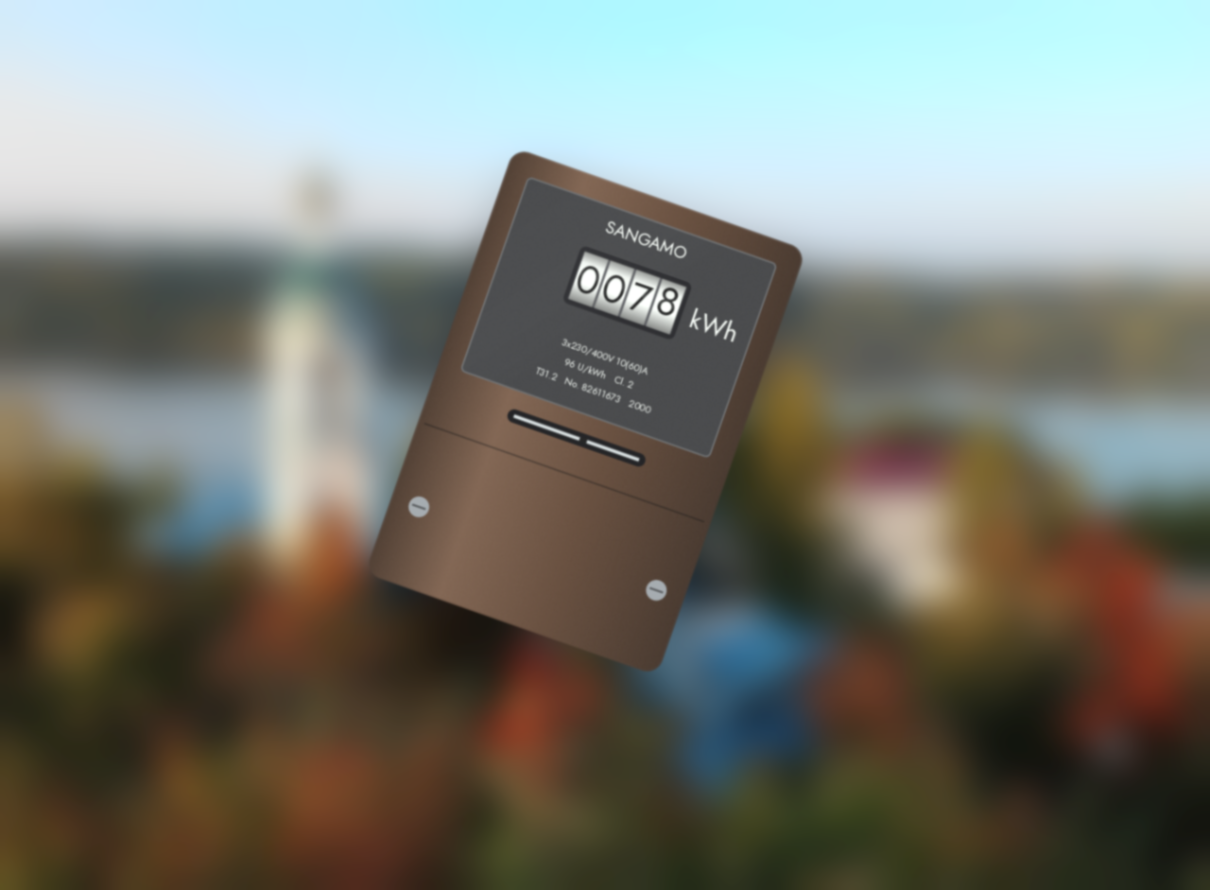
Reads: 78; kWh
